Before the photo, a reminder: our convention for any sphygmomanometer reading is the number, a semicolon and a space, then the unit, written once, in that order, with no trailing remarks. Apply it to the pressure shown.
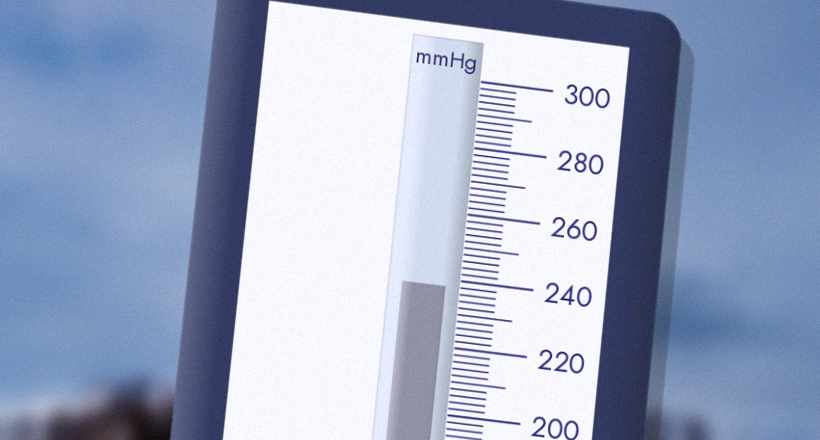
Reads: 238; mmHg
